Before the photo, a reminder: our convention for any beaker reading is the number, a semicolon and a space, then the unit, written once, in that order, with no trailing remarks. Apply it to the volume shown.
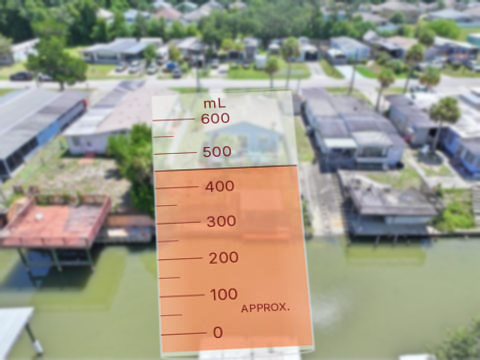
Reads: 450; mL
